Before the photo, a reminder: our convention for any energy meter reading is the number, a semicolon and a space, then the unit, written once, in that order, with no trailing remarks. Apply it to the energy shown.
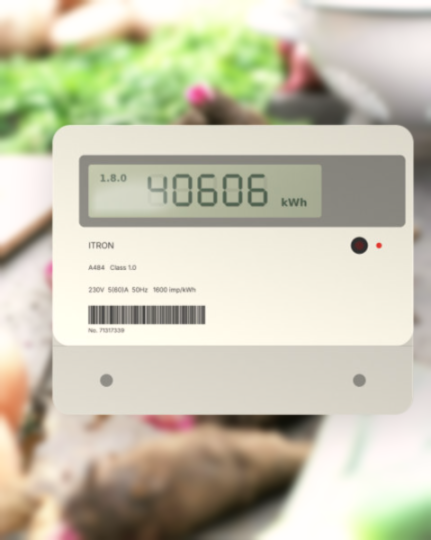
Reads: 40606; kWh
